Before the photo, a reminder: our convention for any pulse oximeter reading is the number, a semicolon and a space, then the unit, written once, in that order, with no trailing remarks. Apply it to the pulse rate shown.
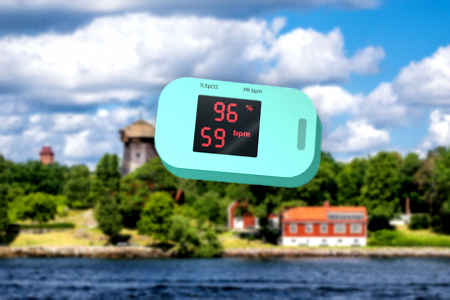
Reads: 59; bpm
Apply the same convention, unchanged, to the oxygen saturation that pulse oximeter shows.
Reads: 96; %
